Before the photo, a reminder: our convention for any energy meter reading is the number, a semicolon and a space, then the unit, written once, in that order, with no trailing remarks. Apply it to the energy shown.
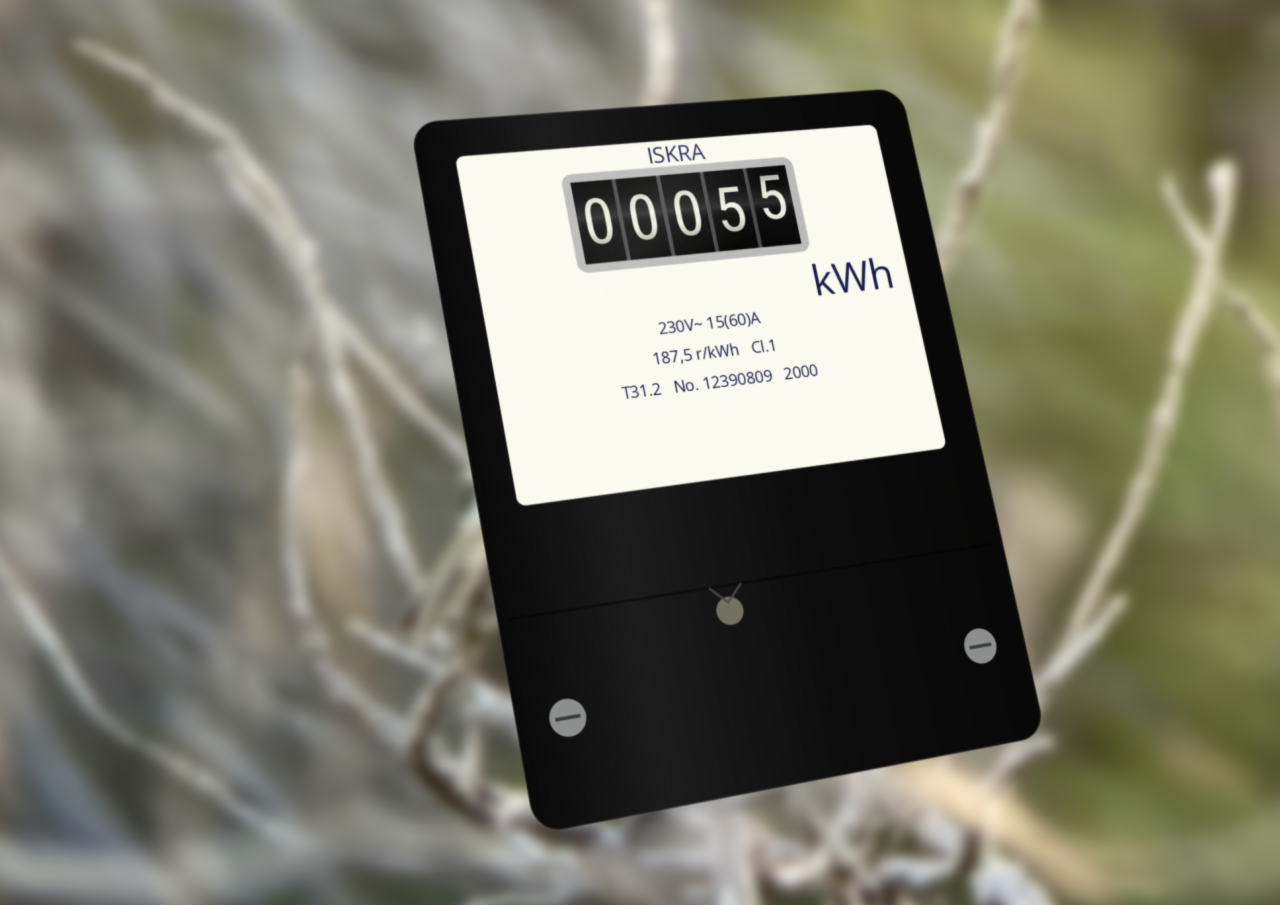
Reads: 55; kWh
